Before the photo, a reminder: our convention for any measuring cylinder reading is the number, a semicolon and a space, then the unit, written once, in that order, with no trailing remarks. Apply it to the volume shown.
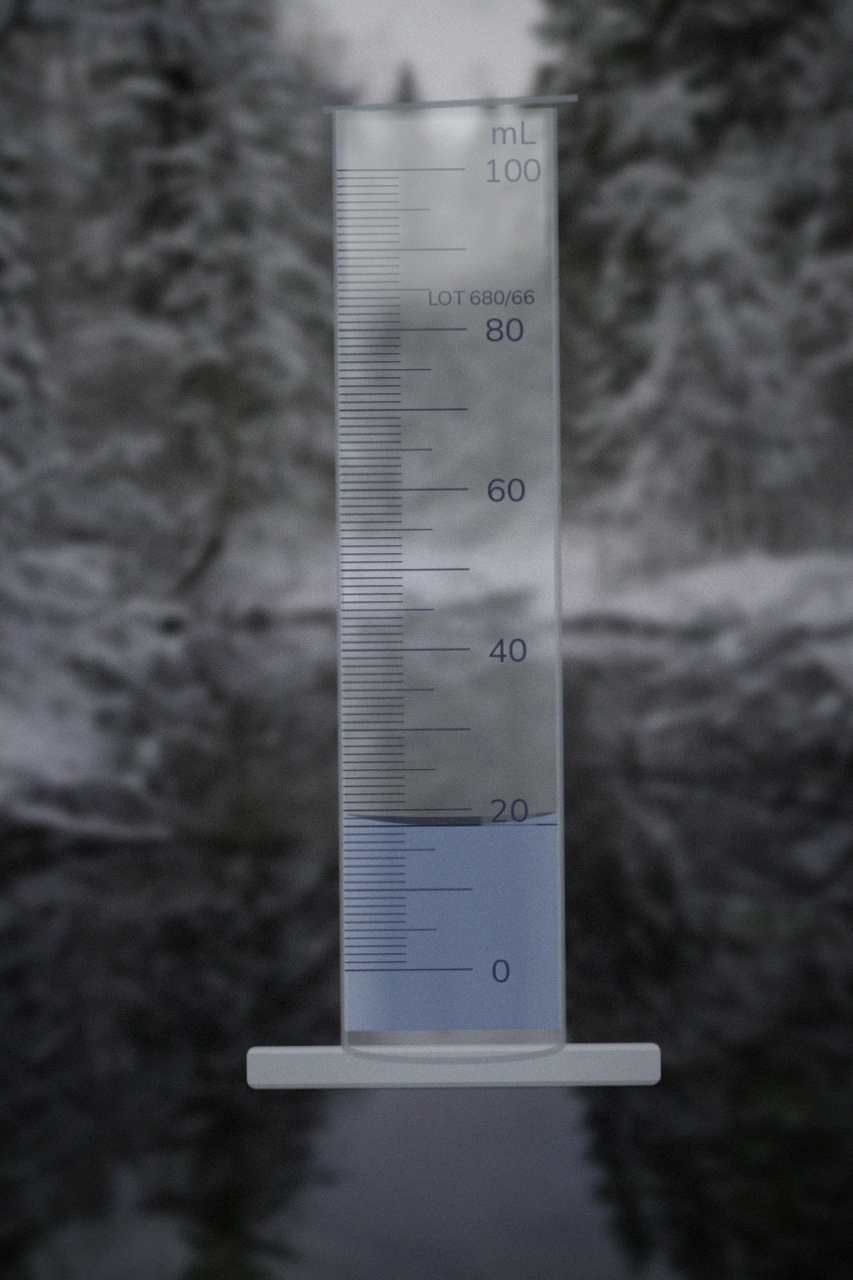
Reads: 18; mL
